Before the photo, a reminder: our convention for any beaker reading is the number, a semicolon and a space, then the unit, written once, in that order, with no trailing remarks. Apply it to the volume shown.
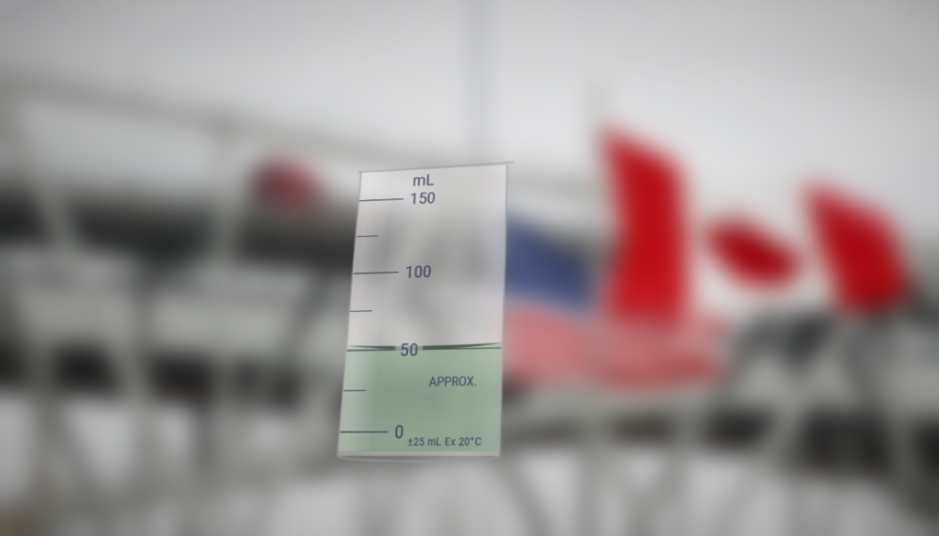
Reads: 50; mL
